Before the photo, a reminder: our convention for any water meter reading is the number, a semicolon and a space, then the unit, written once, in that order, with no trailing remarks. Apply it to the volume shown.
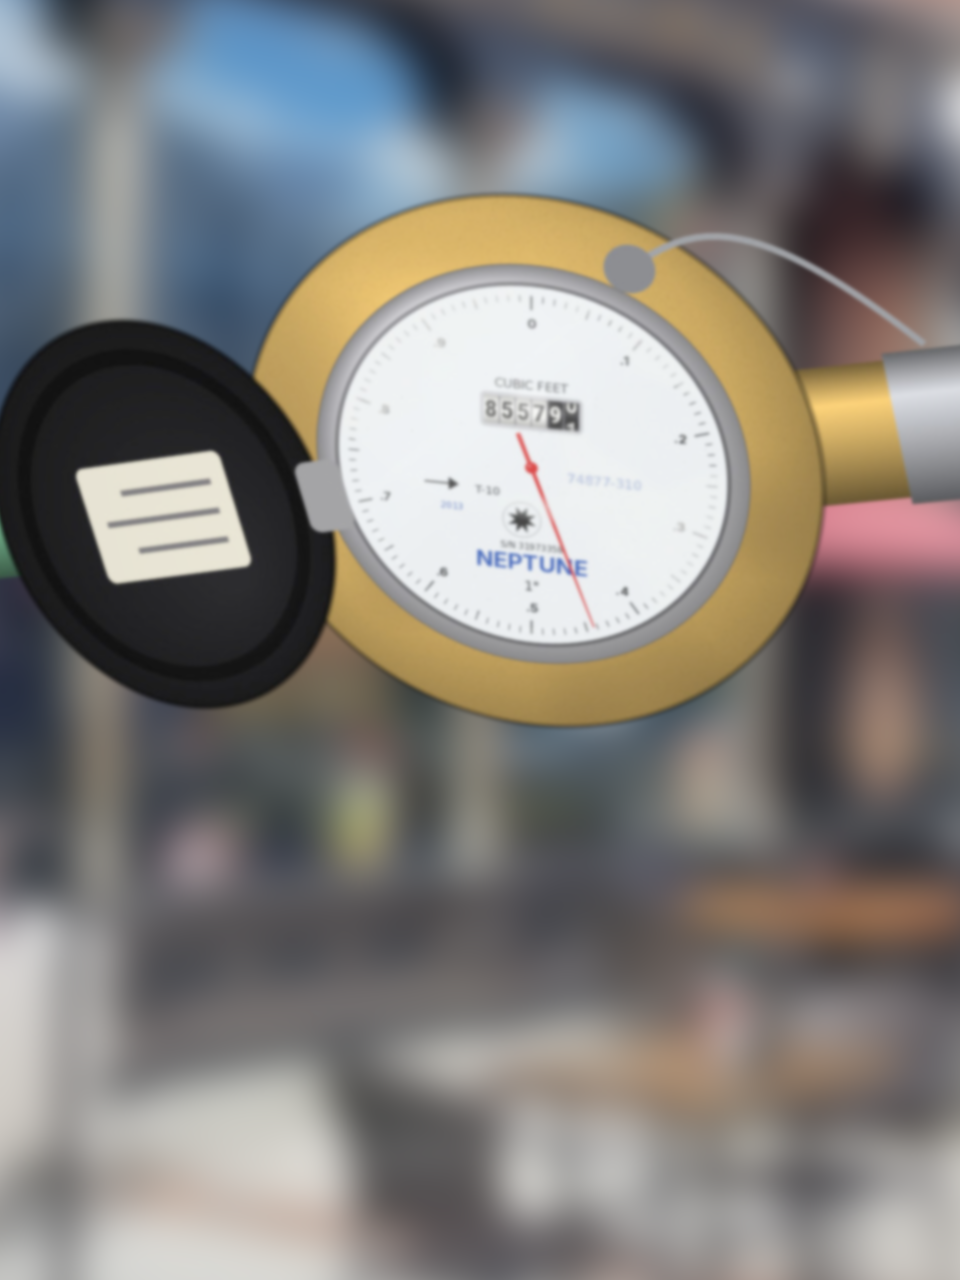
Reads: 855790.44; ft³
